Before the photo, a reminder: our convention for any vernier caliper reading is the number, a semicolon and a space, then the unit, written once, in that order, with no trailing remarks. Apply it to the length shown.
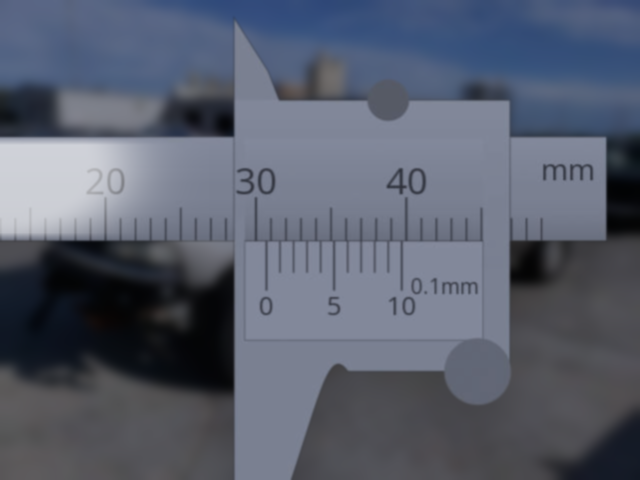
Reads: 30.7; mm
